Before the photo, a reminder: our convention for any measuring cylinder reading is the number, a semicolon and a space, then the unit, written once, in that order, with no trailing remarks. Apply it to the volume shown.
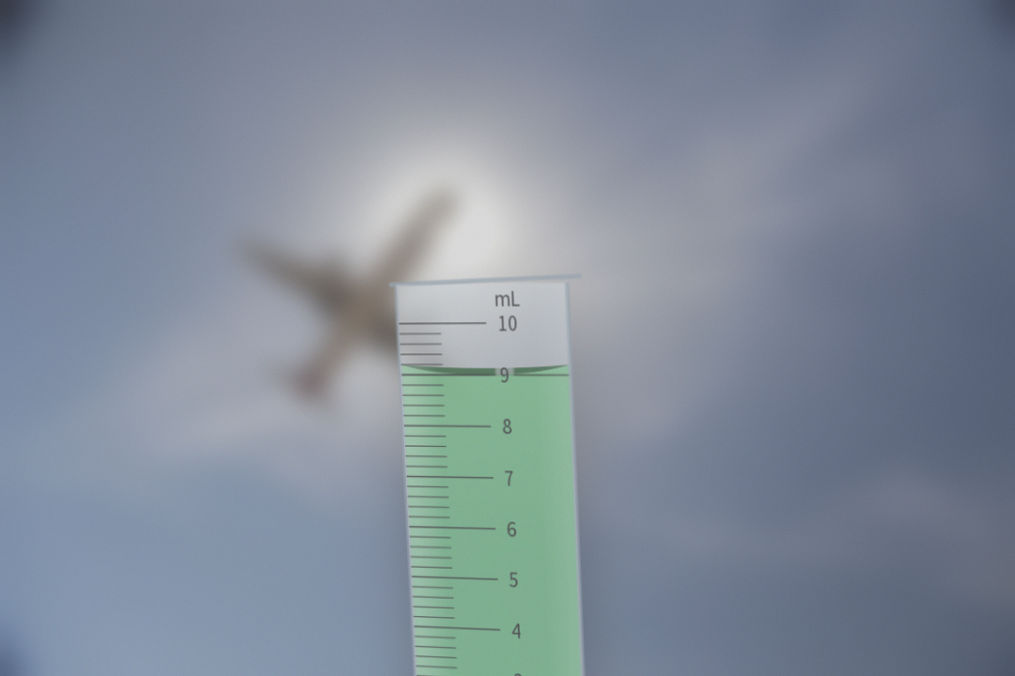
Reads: 9; mL
